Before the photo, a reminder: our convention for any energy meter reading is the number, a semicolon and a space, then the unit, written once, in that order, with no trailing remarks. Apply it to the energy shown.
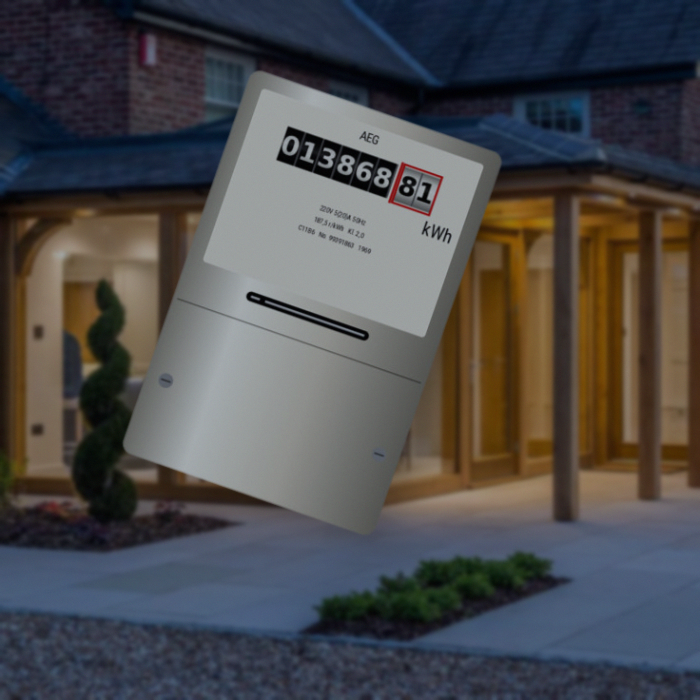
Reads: 13868.81; kWh
